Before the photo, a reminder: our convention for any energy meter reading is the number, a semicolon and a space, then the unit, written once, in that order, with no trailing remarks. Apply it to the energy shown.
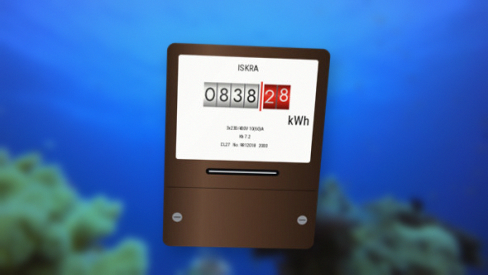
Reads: 838.28; kWh
